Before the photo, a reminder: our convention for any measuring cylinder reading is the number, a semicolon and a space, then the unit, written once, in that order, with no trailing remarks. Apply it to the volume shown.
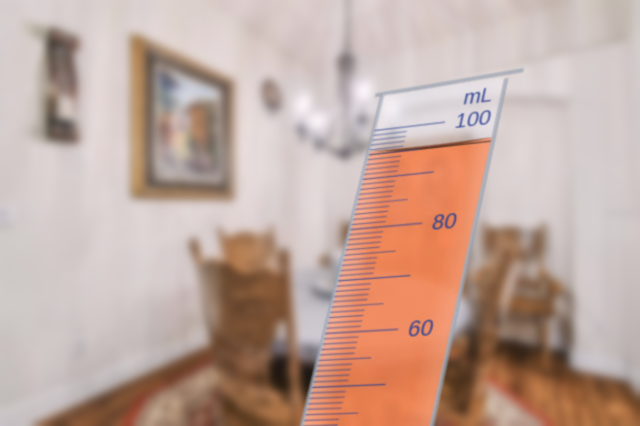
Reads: 95; mL
